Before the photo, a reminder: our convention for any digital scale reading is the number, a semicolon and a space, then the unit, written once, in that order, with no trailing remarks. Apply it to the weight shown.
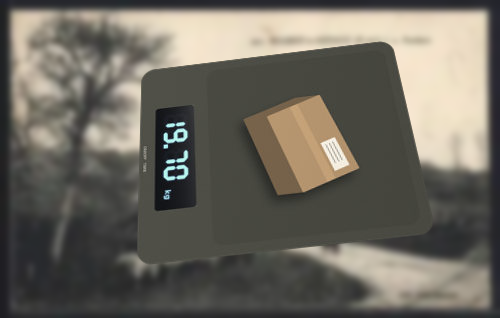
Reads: 19.70; kg
